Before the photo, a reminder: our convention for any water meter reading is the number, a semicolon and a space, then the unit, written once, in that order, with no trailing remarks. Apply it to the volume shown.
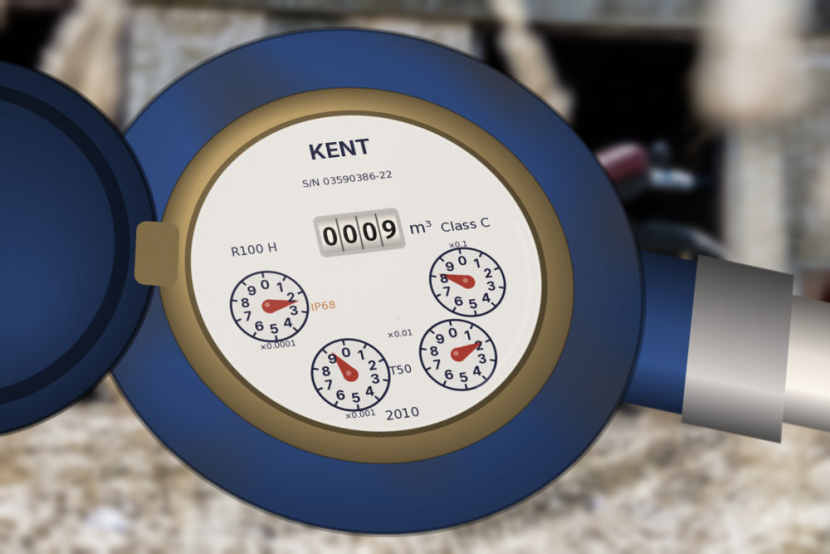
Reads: 9.8192; m³
